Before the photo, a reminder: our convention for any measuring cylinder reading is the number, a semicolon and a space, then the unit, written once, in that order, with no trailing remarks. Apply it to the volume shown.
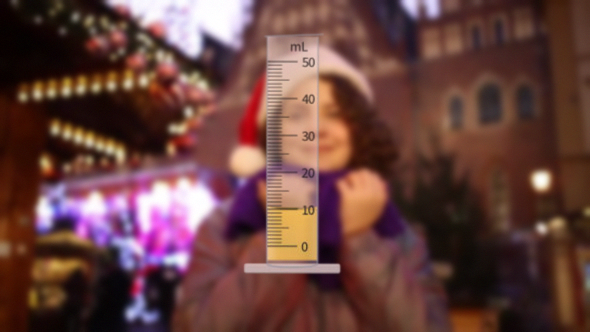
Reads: 10; mL
